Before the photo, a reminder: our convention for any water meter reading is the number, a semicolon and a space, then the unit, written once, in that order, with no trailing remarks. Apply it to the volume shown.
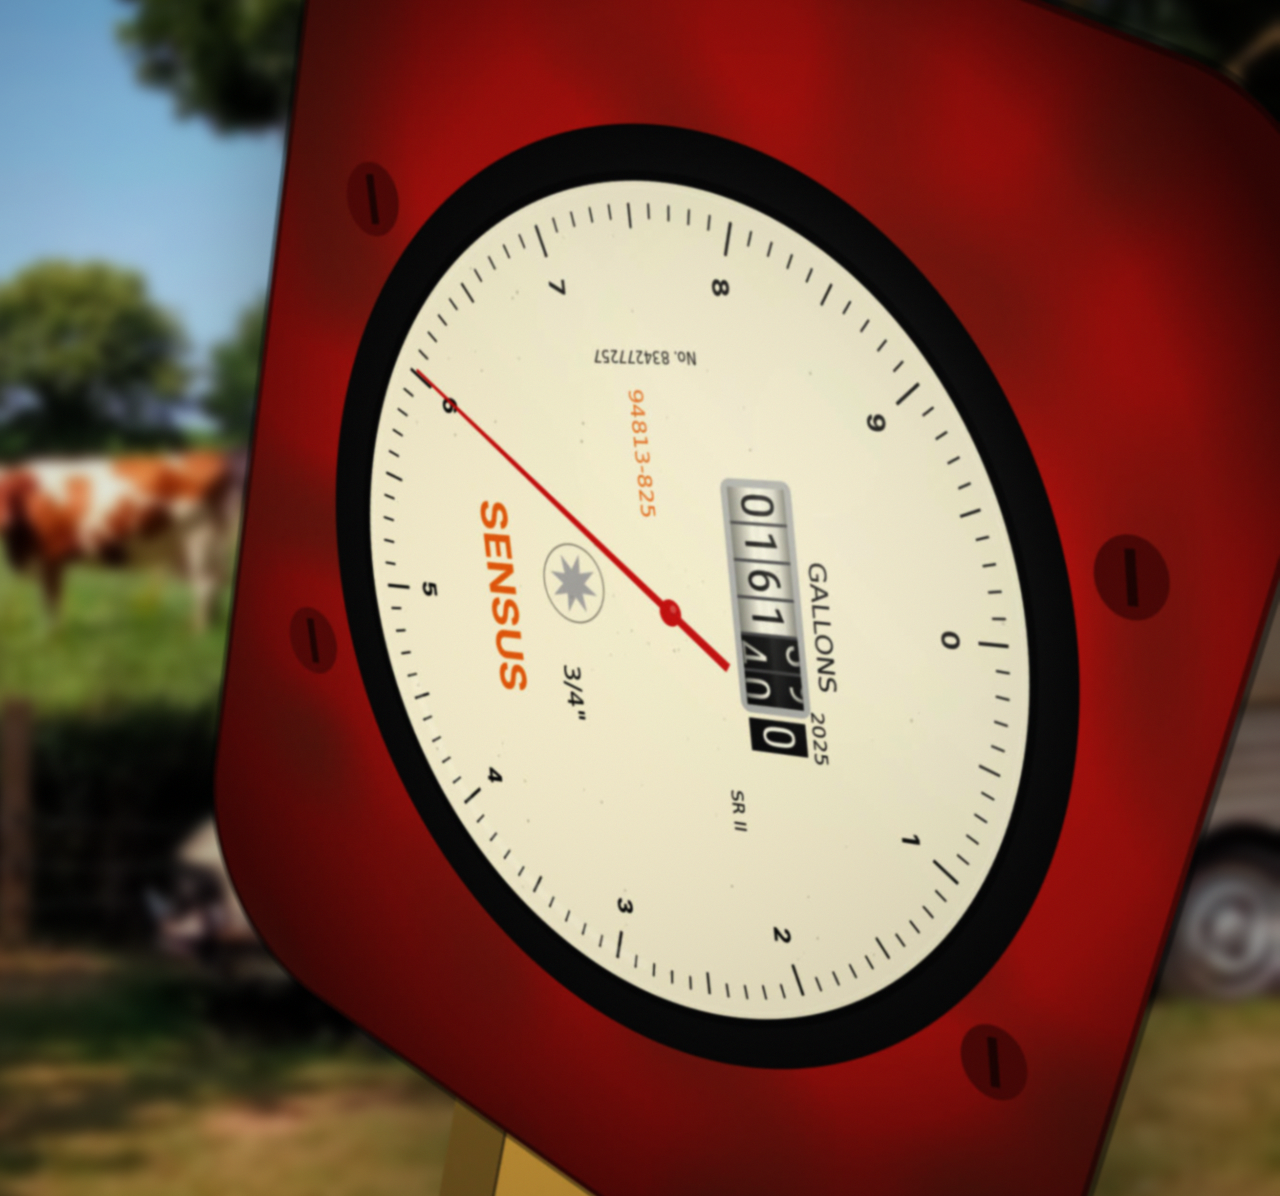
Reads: 161396.0; gal
